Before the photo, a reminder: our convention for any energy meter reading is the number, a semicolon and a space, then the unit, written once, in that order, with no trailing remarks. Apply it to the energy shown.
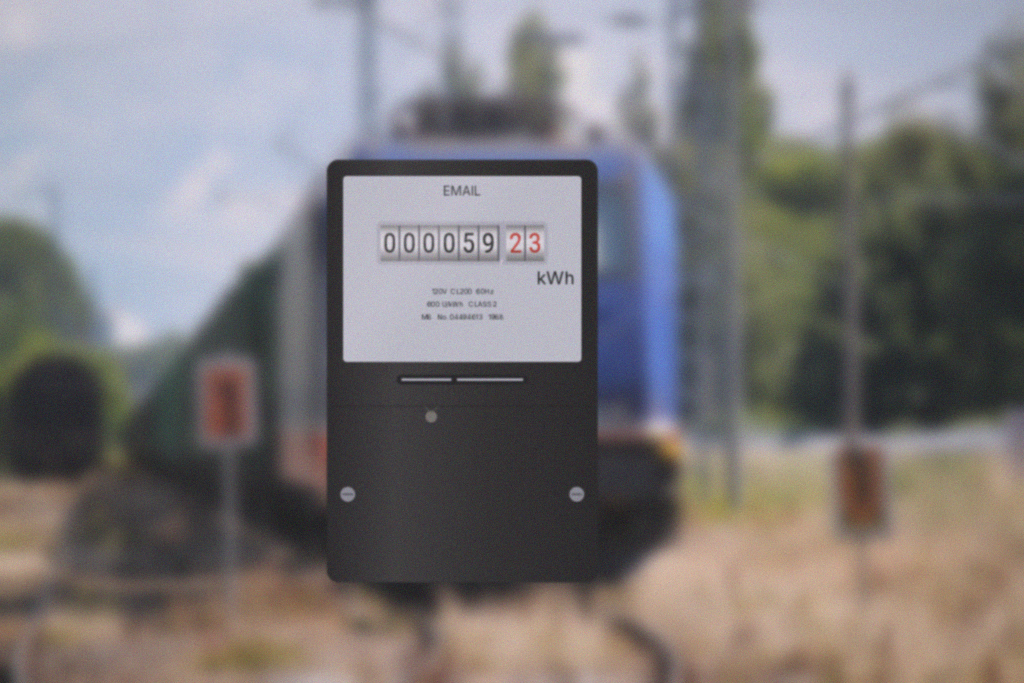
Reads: 59.23; kWh
